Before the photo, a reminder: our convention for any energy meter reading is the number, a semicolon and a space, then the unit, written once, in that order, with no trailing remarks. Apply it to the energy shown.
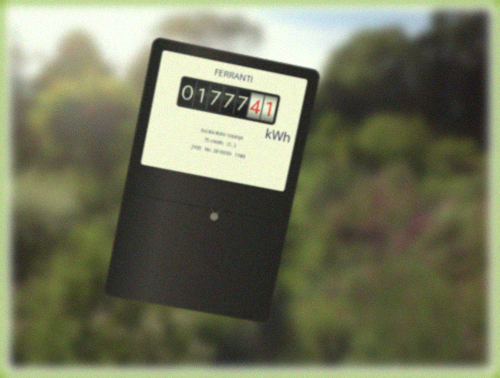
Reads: 1777.41; kWh
